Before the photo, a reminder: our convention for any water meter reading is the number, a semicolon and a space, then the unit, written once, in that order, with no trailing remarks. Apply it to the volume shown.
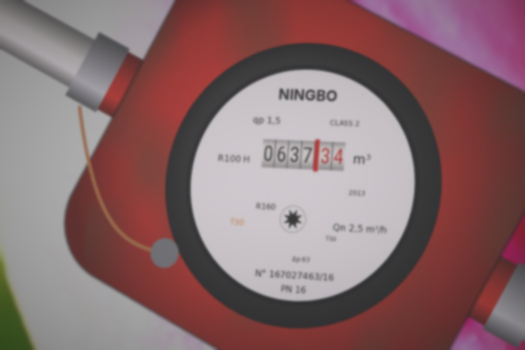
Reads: 637.34; m³
